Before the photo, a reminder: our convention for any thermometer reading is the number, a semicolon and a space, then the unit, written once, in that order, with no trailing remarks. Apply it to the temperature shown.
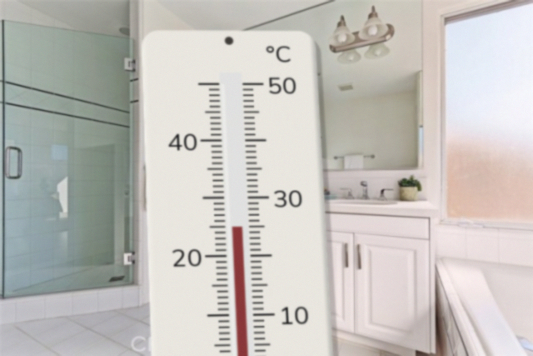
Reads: 25; °C
